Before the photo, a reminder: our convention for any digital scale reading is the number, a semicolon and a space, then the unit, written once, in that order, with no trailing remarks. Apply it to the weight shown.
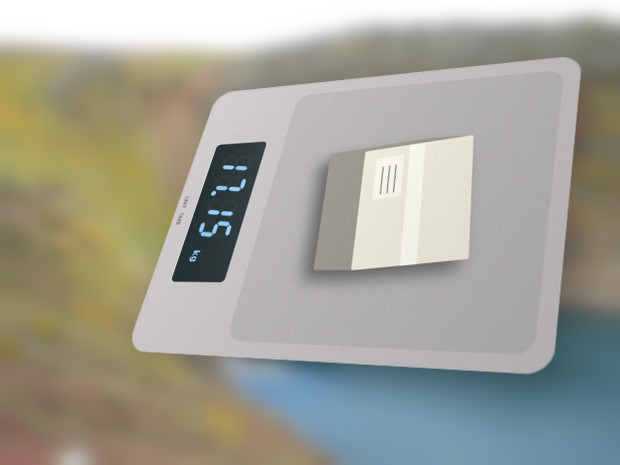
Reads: 17.15; kg
